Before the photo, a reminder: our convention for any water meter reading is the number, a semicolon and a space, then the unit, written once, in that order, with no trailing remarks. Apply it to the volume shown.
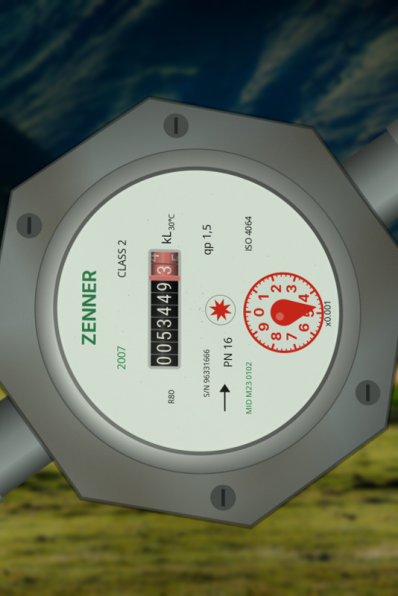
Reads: 53449.344; kL
